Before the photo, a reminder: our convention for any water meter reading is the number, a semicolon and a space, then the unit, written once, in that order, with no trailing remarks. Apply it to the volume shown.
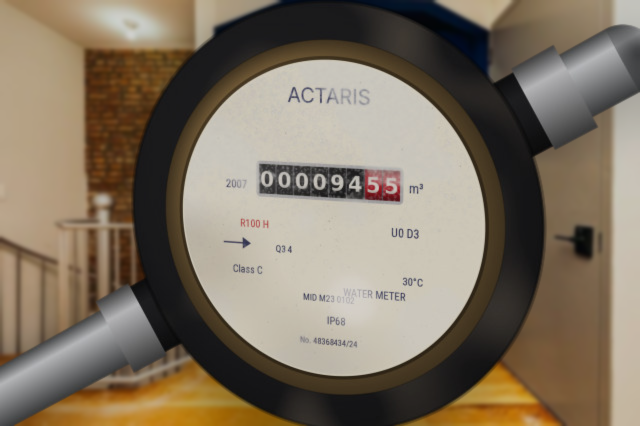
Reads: 94.55; m³
